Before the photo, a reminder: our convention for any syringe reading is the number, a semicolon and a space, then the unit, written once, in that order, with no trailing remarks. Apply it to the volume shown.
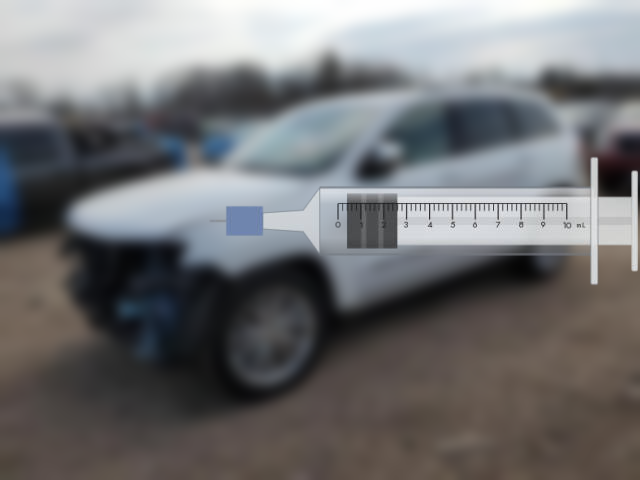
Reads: 0.4; mL
